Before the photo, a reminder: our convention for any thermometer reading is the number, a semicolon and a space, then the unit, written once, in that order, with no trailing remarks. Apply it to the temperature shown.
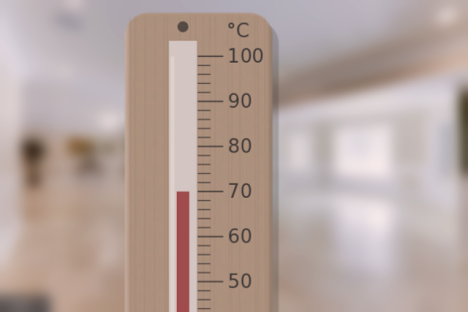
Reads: 70; °C
